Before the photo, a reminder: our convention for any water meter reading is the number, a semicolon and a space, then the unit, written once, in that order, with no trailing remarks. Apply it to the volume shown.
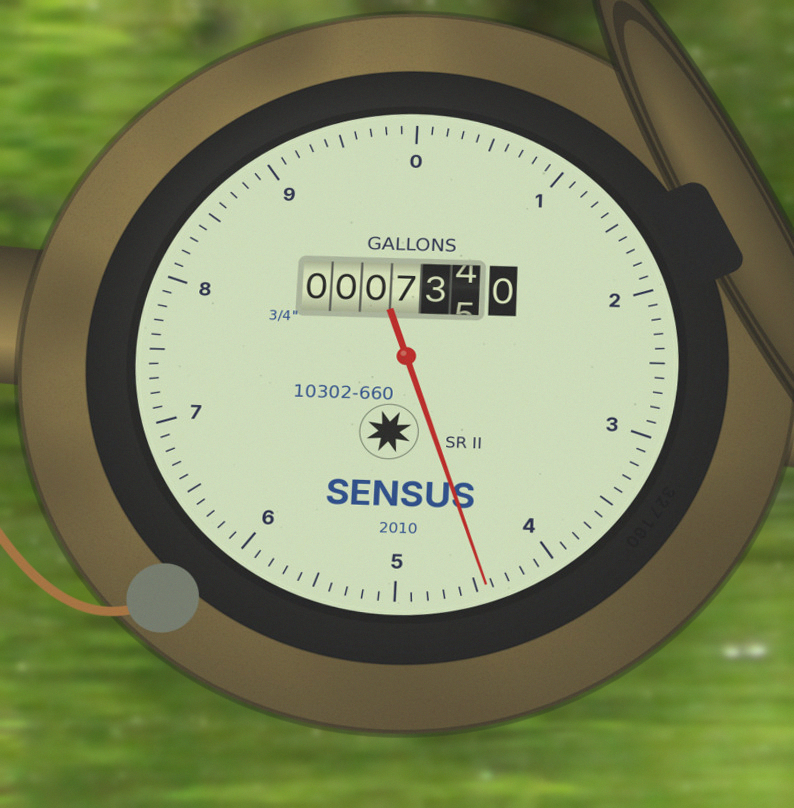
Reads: 7344.4; gal
